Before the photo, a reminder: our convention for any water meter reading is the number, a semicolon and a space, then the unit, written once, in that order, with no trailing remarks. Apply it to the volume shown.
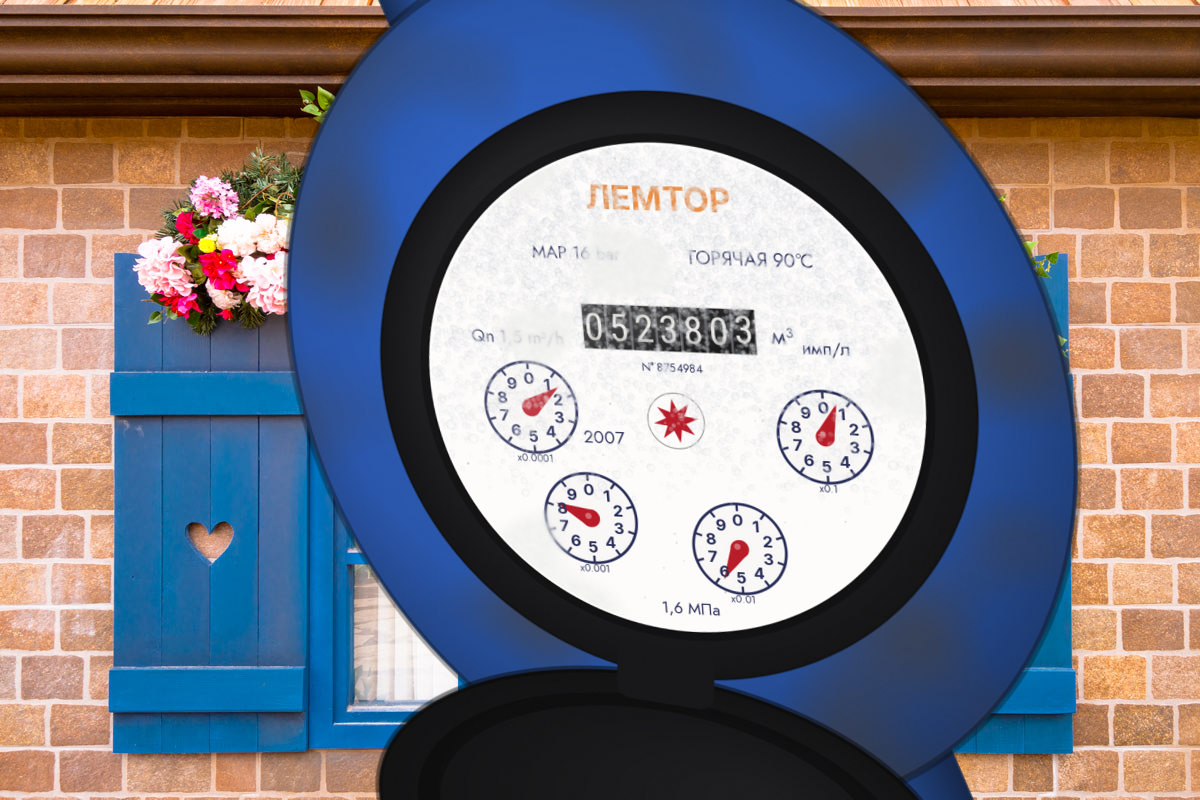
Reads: 523803.0581; m³
